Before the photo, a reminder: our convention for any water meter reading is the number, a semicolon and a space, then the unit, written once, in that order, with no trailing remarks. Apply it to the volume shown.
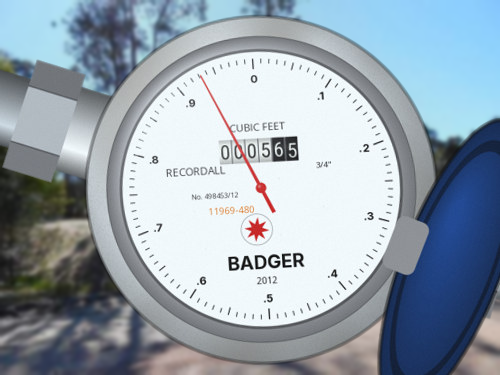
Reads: 564.93; ft³
